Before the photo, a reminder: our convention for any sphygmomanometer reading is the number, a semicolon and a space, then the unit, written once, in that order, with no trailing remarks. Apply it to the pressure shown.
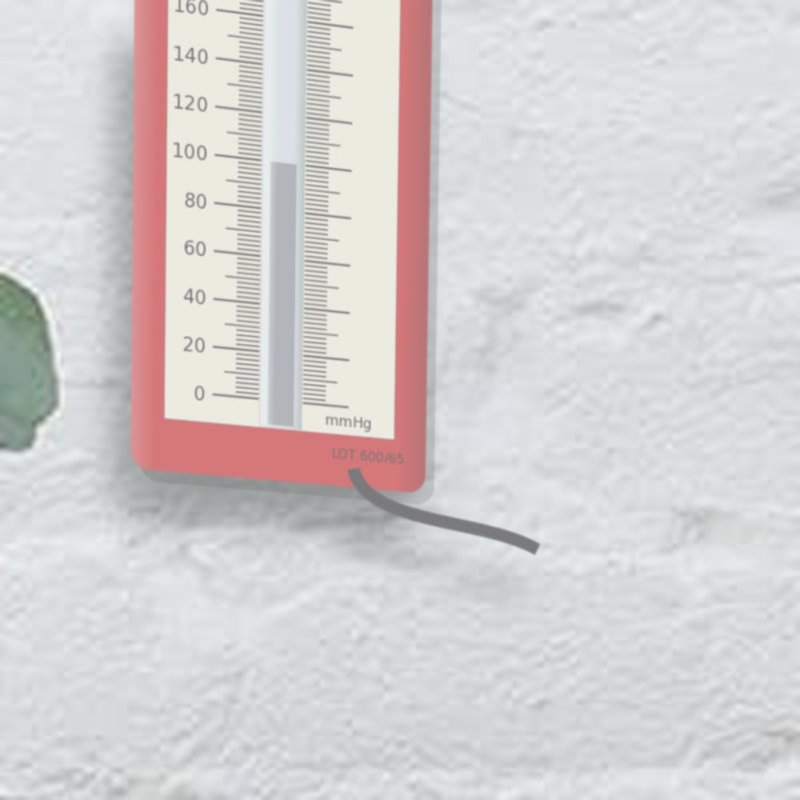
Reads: 100; mmHg
